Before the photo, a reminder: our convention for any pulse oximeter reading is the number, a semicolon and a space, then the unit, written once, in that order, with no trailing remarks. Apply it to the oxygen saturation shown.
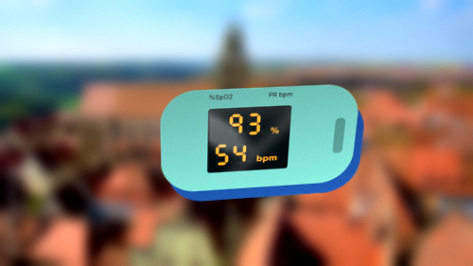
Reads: 93; %
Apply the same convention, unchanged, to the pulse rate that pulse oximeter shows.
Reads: 54; bpm
